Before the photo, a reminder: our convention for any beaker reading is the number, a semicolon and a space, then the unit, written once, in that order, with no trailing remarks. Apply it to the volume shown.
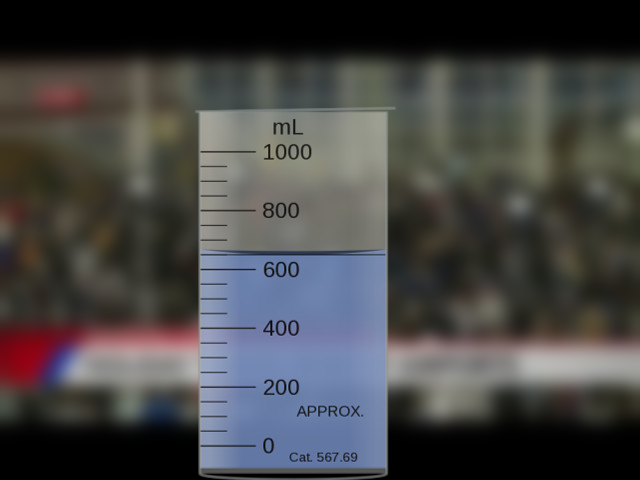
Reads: 650; mL
